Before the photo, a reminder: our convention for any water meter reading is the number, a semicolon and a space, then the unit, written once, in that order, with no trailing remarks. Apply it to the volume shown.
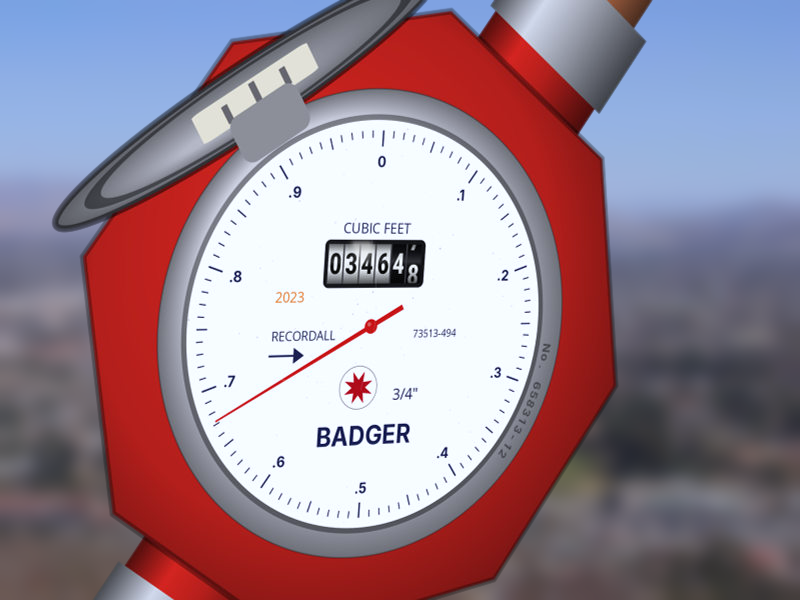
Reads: 34647.67; ft³
